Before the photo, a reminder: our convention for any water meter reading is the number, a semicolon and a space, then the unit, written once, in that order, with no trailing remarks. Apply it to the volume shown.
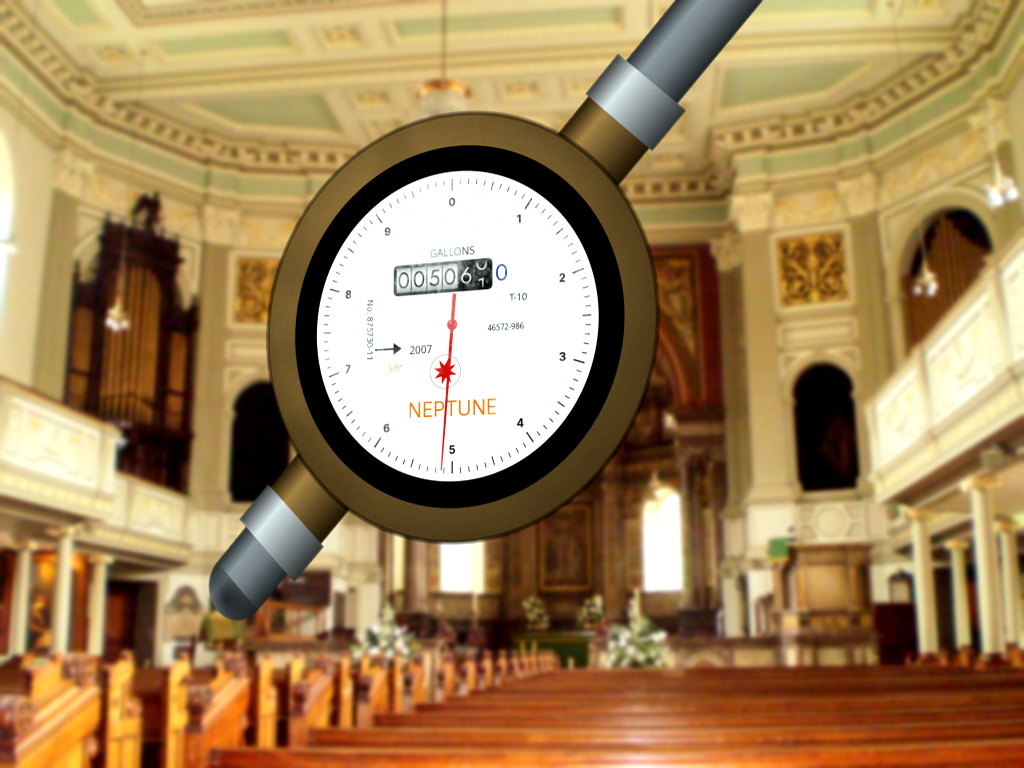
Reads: 50605.1; gal
